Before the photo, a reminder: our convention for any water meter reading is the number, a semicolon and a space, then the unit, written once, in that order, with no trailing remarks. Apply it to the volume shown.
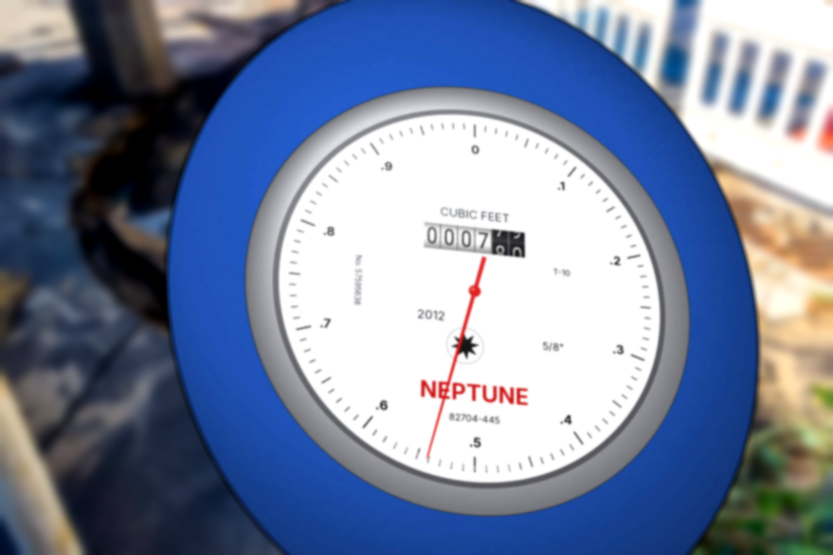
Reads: 779.54; ft³
